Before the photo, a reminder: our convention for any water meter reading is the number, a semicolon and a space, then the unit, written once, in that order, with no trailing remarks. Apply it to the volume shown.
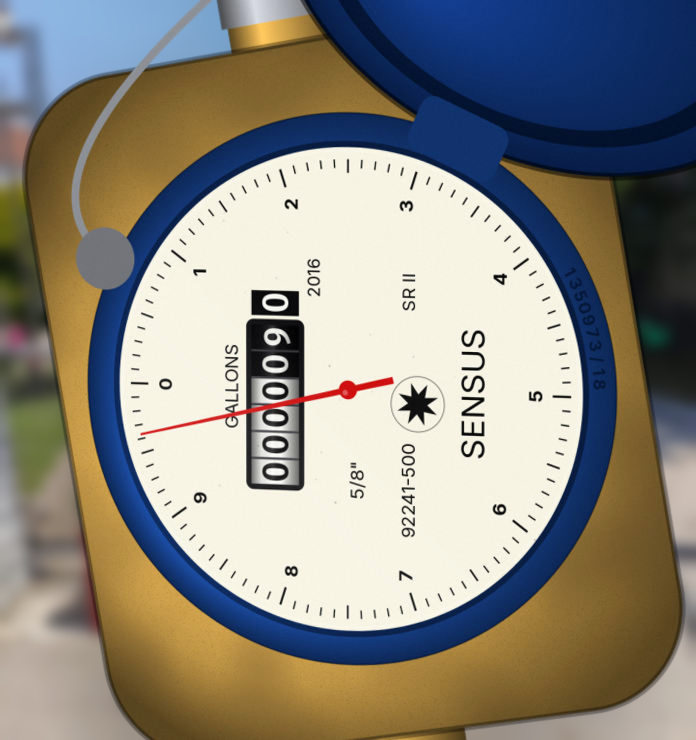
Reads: 89.6; gal
